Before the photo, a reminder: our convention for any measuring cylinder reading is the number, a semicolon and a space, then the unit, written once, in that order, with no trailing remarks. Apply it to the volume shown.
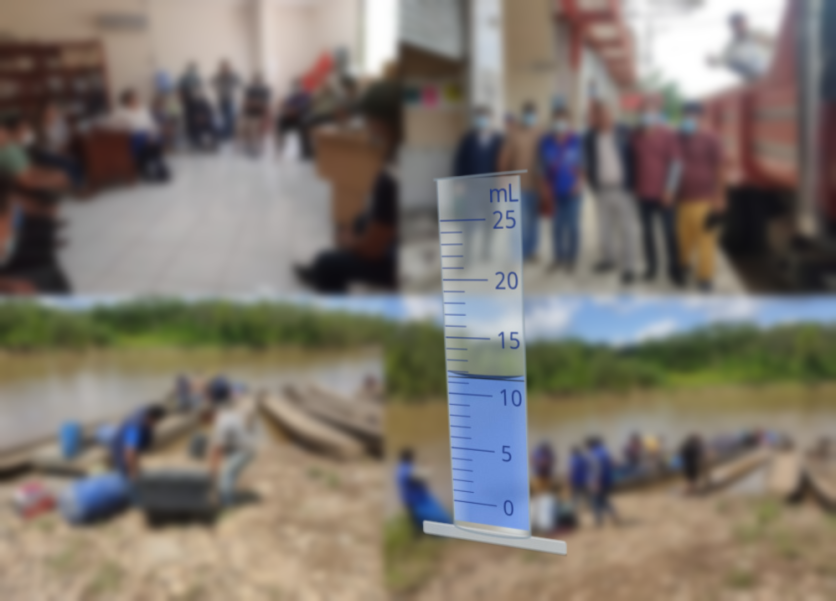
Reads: 11.5; mL
